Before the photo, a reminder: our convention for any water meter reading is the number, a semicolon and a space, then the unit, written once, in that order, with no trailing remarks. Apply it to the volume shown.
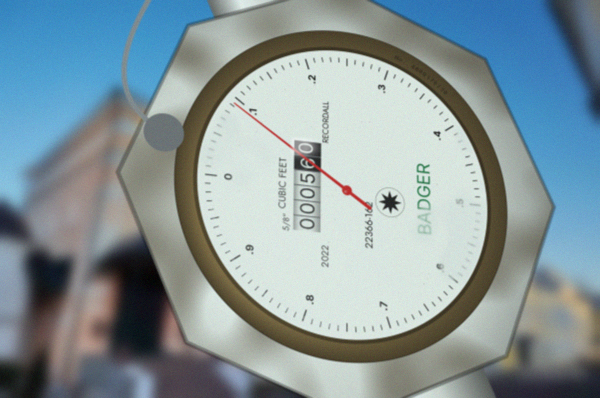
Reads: 560.09; ft³
